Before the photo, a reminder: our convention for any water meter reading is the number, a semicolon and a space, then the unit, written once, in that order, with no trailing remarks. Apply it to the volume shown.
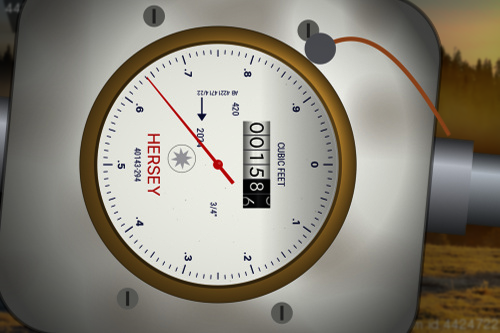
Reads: 1585.64; ft³
